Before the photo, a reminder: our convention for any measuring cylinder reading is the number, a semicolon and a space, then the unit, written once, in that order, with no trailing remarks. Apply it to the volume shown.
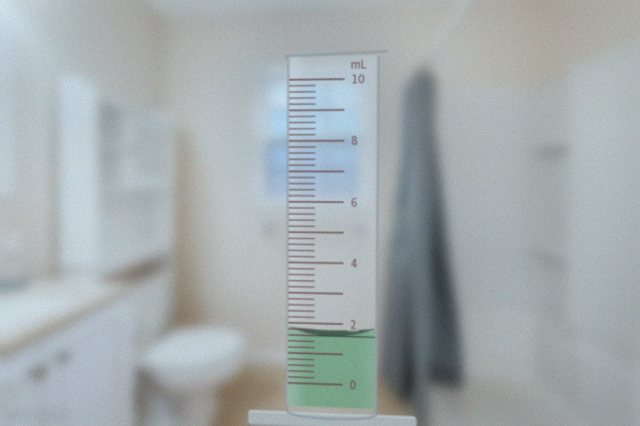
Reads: 1.6; mL
